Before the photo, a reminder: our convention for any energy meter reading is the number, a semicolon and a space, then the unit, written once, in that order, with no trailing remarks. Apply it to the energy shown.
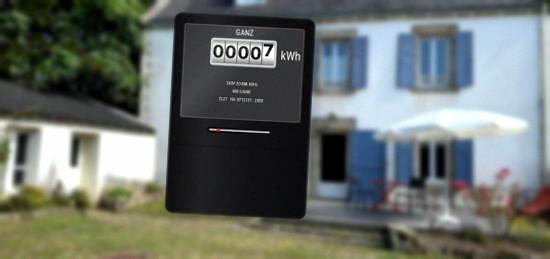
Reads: 7; kWh
